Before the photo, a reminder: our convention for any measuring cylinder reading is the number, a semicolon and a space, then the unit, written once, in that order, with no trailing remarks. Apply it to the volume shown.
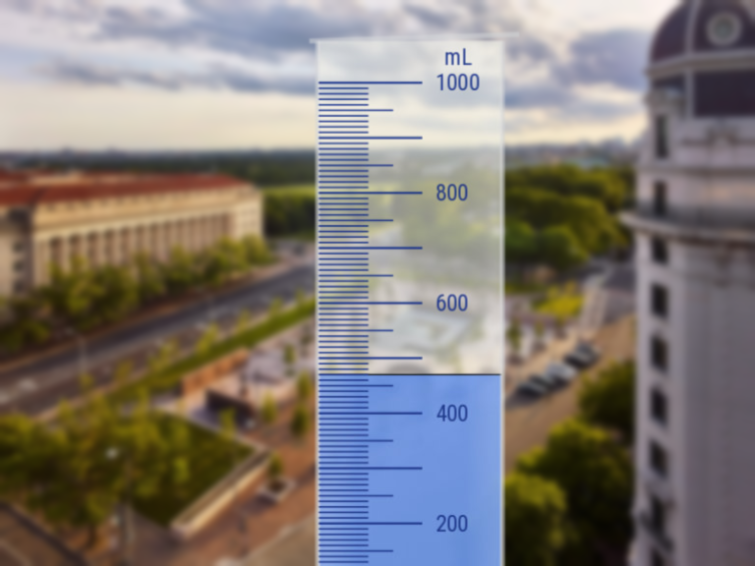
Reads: 470; mL
